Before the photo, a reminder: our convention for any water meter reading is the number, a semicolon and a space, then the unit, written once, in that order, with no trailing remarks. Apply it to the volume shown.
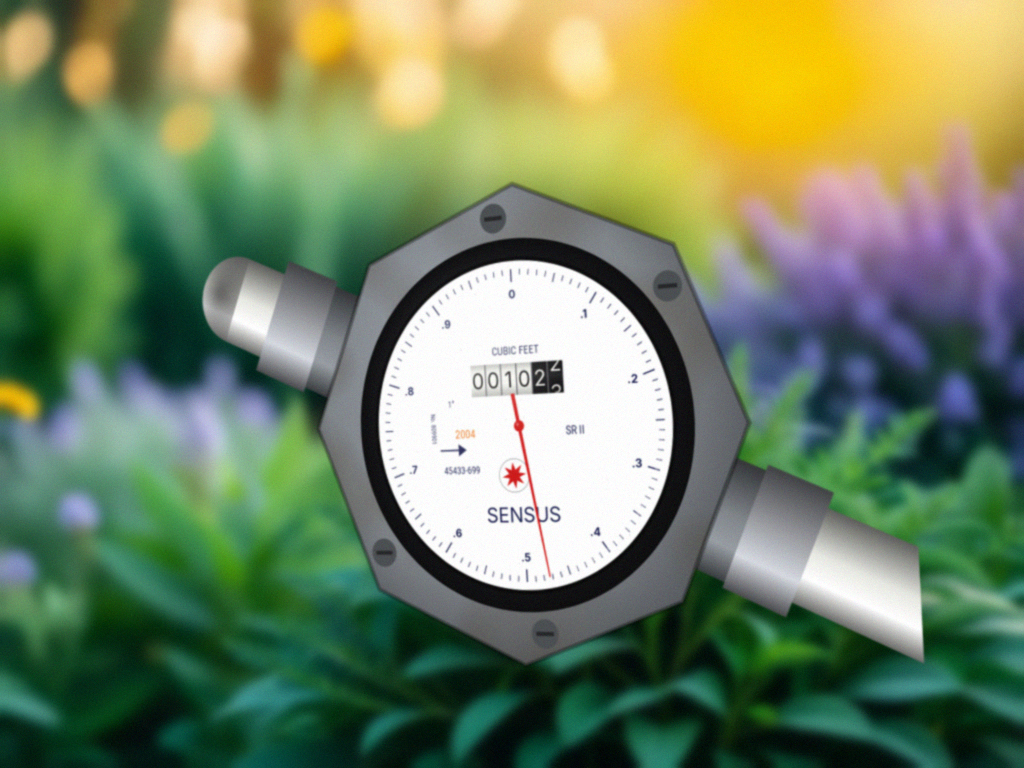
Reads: 1022.47; ft³
